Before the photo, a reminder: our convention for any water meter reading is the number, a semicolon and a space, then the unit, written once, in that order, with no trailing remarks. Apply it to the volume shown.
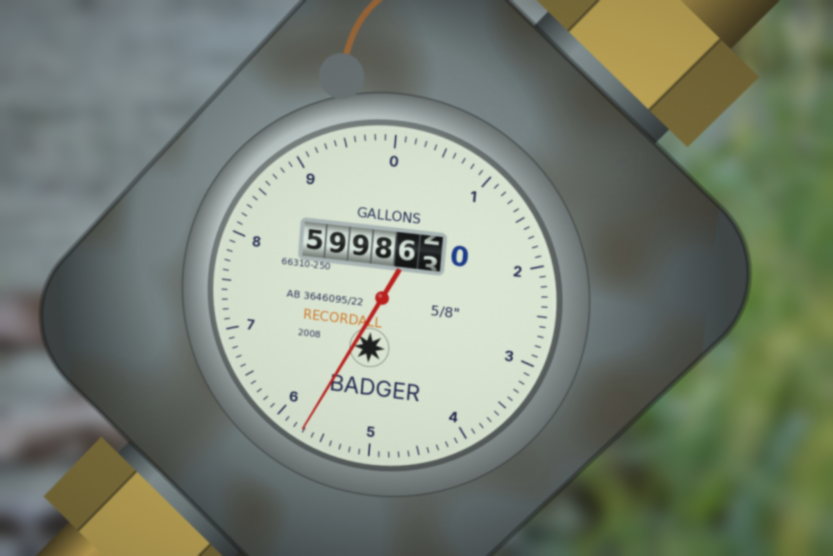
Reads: 5998625.7; gal
